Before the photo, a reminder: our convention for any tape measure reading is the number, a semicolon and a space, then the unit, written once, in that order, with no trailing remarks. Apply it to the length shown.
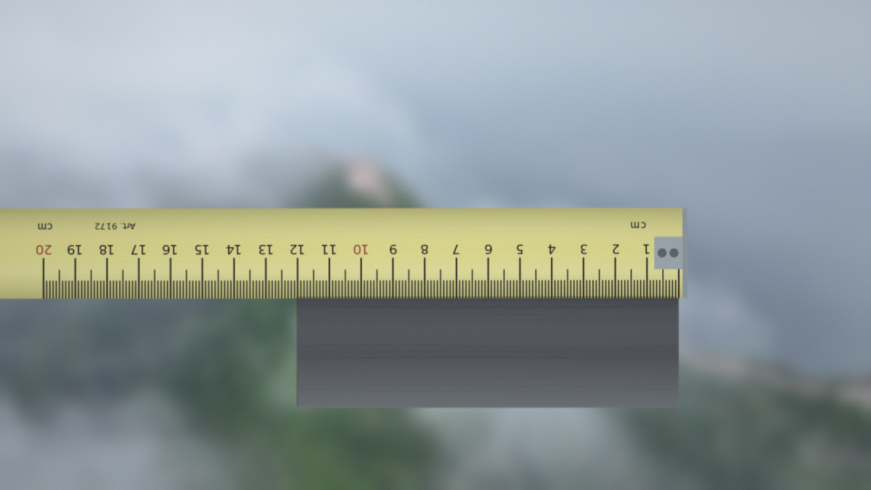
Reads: 12; cm
